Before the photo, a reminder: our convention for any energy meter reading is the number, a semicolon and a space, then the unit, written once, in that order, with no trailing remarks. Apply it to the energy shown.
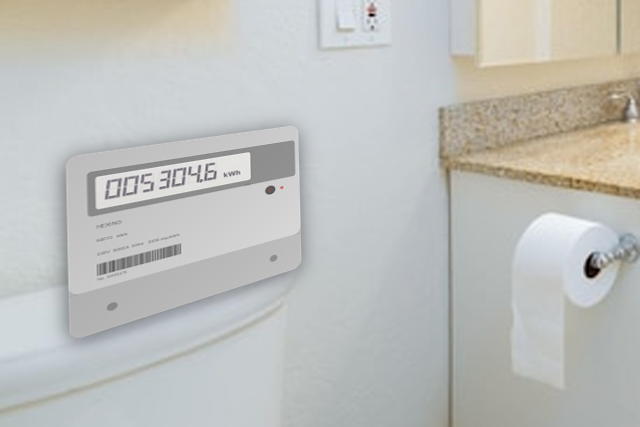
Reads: 5304.6; kWh
